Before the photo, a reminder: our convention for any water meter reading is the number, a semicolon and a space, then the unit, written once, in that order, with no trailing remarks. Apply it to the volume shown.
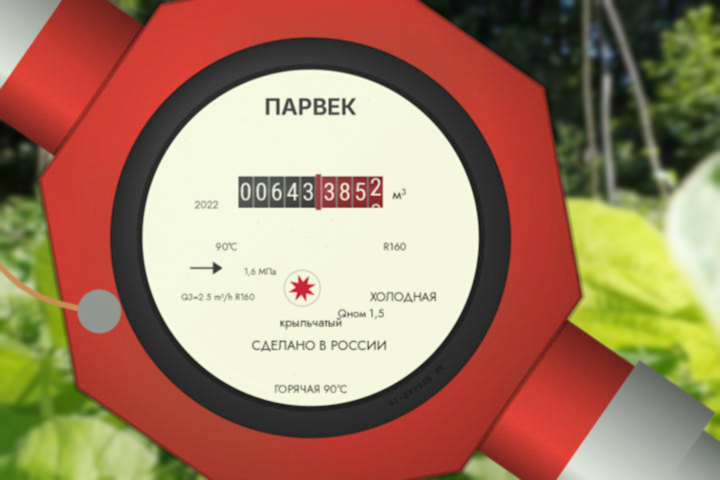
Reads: 643.3852; m³
